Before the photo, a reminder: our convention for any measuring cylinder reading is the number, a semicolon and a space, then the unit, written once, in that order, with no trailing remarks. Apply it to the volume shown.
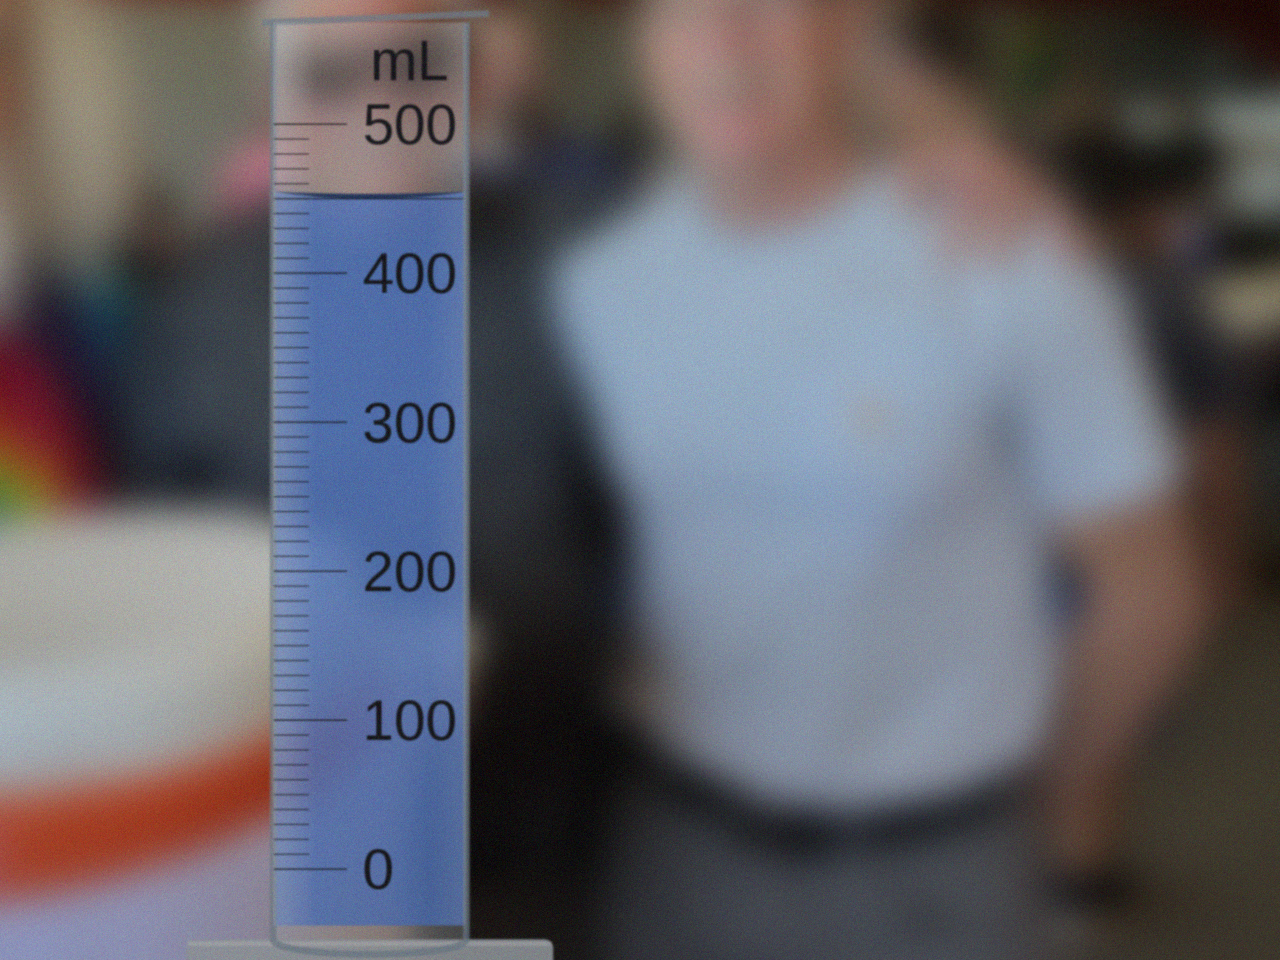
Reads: 450; mL
